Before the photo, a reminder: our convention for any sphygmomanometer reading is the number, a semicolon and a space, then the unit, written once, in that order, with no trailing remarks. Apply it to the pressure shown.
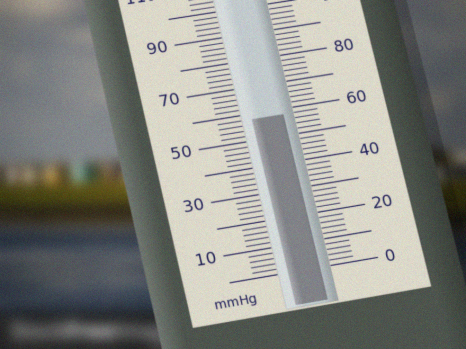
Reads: 58; mmHg
